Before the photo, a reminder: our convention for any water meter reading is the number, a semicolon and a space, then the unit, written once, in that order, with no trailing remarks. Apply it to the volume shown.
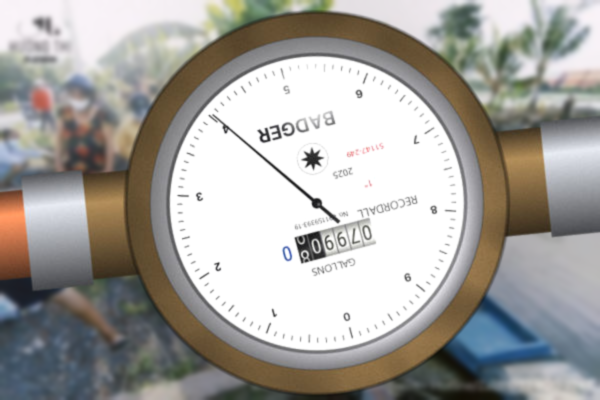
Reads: 799084.0; gal
